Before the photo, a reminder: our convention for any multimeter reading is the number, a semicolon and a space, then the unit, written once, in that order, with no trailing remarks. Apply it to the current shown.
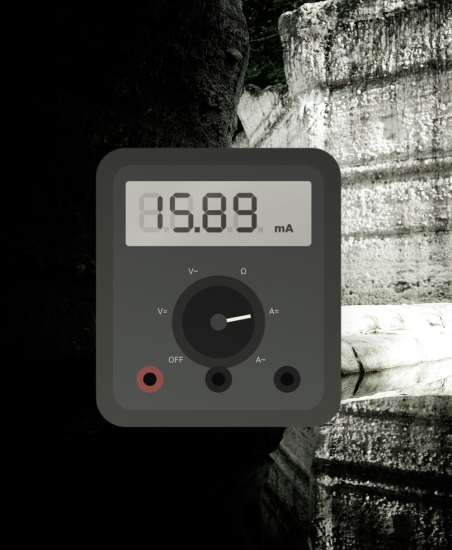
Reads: 15.89; mA
